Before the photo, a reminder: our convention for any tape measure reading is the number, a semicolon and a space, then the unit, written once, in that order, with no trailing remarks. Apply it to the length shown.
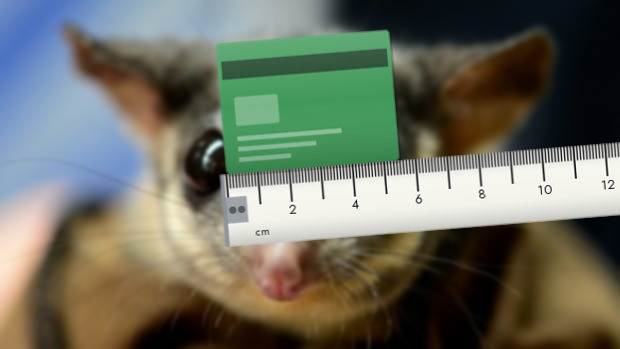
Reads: 5.5; cm
